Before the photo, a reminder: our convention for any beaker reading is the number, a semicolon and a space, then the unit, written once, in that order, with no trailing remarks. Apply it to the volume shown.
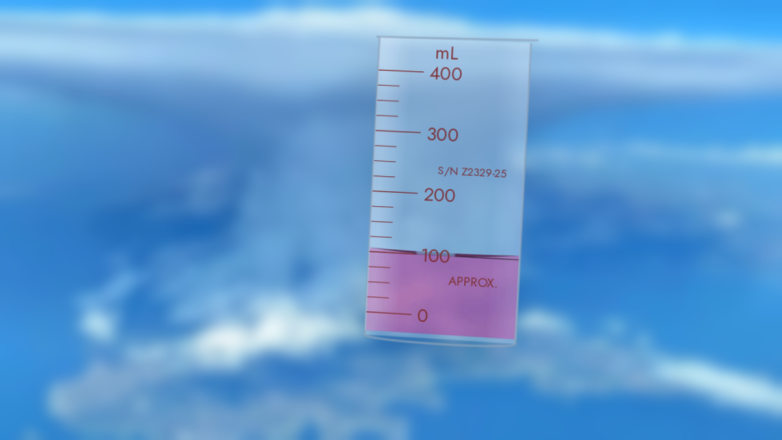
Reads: 100; mL
